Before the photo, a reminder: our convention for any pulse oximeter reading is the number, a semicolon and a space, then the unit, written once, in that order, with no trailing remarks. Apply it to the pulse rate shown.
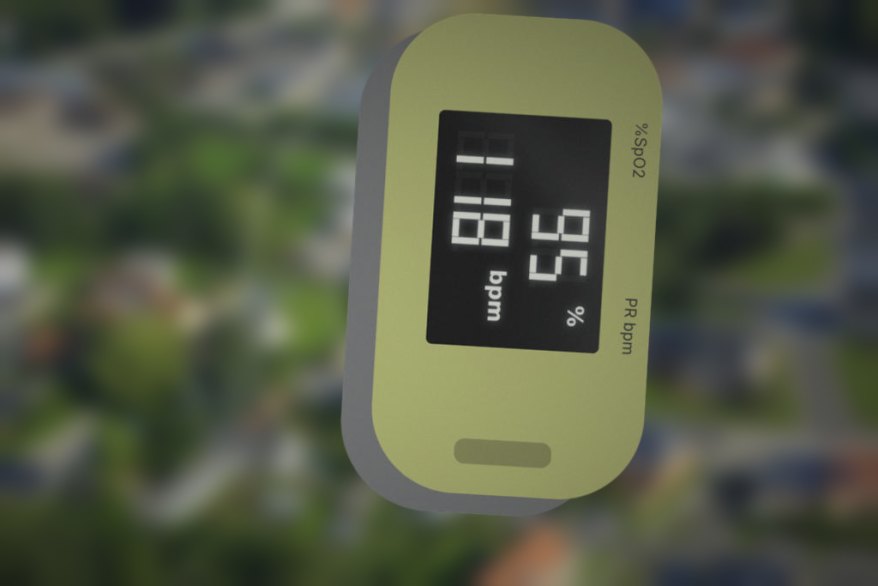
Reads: 118; bpm
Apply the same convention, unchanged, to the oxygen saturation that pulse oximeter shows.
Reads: 95; %
